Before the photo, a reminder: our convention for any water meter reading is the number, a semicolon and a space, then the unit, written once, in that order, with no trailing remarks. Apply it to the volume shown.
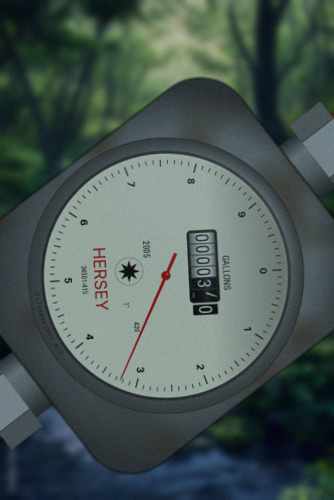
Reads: 373.2; gal
